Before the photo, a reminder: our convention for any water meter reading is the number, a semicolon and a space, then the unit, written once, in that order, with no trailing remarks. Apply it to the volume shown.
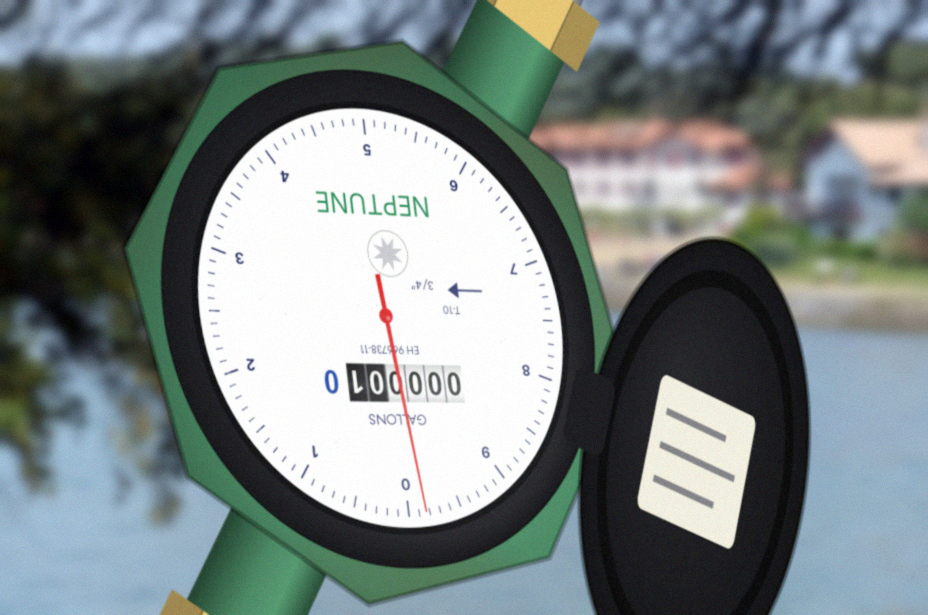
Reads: 9.8; gal
